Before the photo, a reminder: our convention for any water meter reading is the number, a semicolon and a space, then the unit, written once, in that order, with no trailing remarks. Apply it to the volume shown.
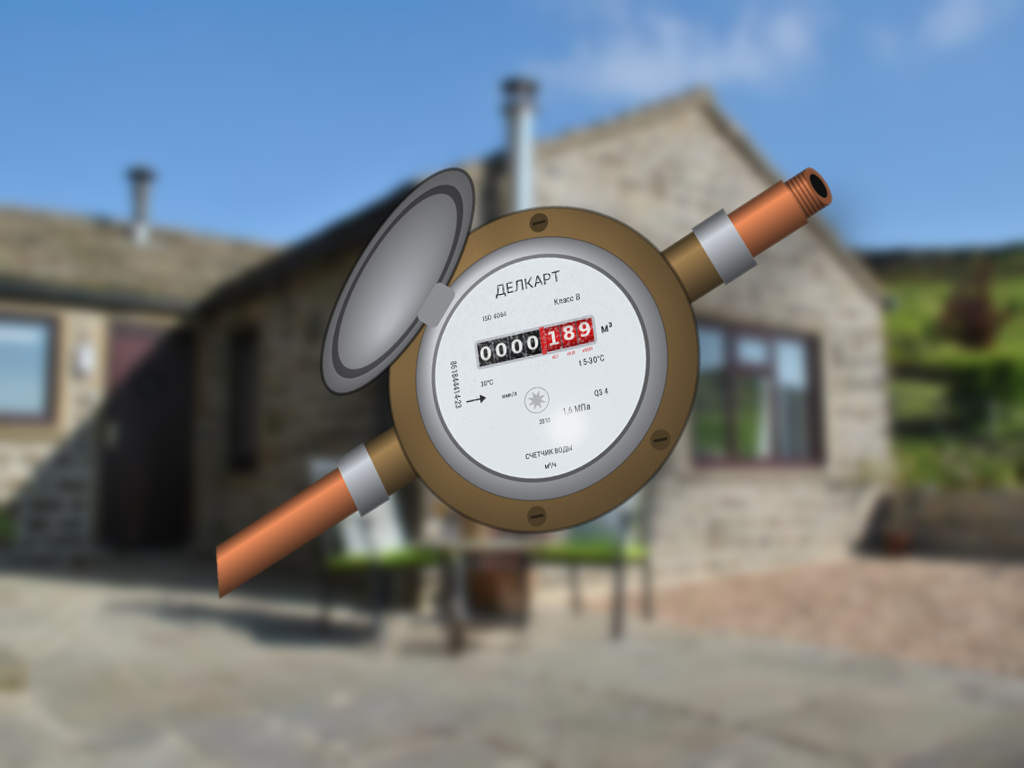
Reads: 0.189; m³
